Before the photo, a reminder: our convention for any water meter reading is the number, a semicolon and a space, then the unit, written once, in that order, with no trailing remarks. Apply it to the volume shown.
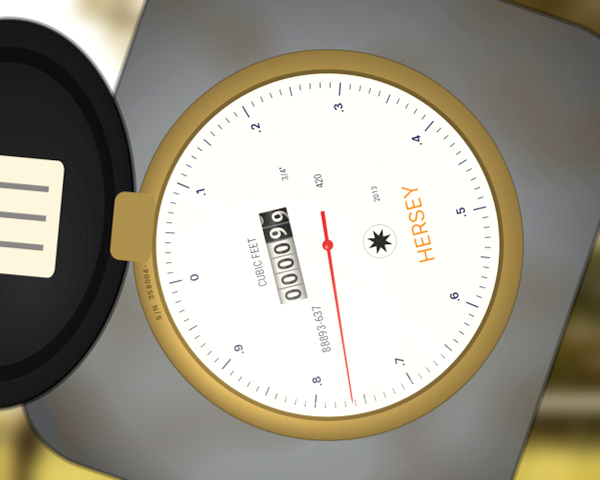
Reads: 98.76; ft³
